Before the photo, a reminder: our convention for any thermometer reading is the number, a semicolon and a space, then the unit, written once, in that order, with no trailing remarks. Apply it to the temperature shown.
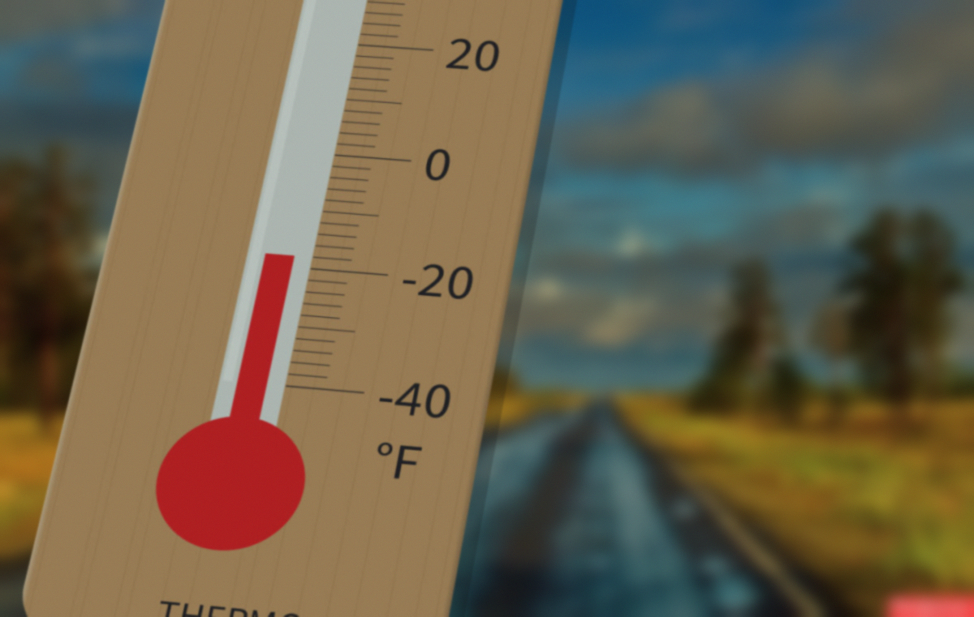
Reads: -18; °F
